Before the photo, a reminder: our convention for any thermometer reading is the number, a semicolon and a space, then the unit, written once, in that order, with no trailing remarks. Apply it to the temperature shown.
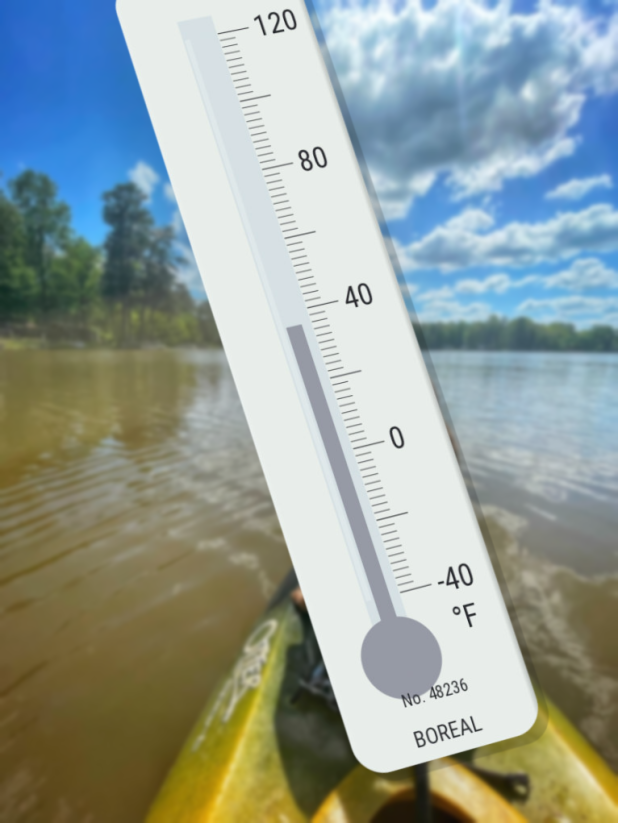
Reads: 36; °F
